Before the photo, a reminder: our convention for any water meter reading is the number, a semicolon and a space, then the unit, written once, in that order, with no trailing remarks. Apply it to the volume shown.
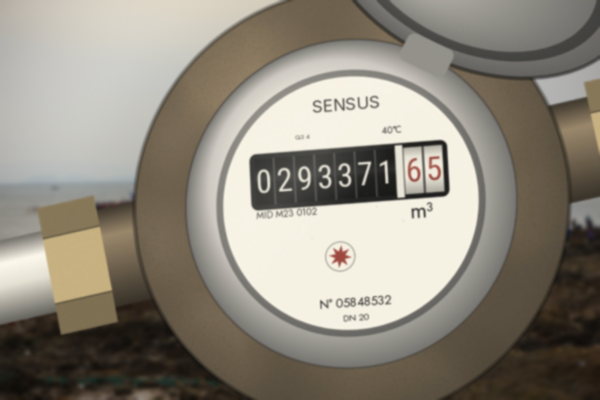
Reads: 293371.65; m³
